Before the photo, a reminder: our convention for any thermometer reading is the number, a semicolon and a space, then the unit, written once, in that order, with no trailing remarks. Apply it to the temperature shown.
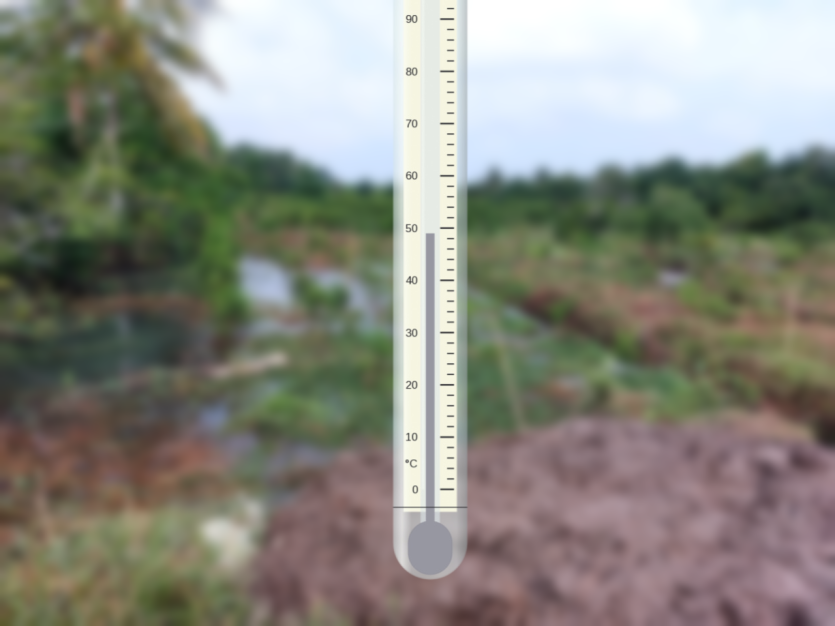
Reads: 49; °C
